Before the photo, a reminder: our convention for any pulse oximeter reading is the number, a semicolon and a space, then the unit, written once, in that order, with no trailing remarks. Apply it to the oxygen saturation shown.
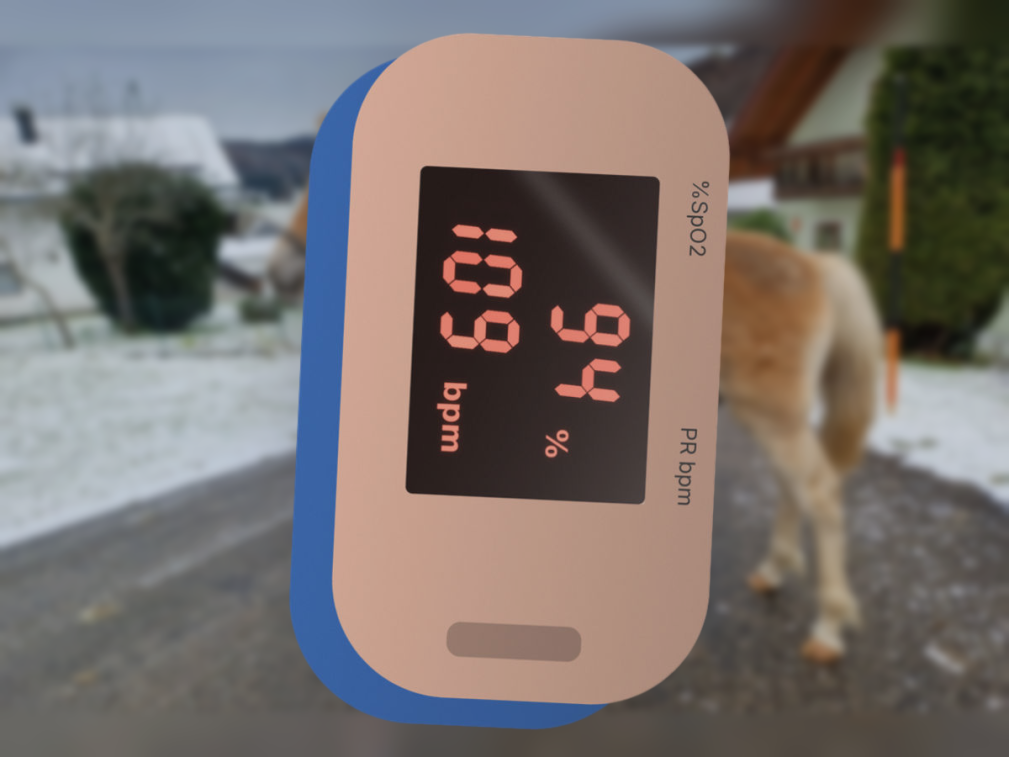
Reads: 94; %
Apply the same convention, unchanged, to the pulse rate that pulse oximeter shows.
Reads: 109; bpm
